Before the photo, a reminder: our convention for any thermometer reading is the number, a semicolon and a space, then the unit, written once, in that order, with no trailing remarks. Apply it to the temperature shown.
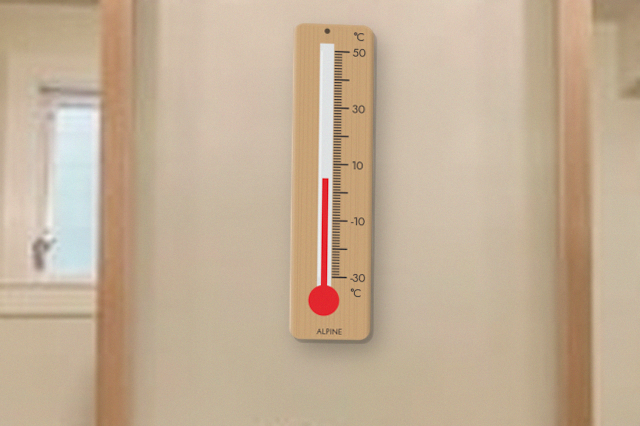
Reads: 5; °C
